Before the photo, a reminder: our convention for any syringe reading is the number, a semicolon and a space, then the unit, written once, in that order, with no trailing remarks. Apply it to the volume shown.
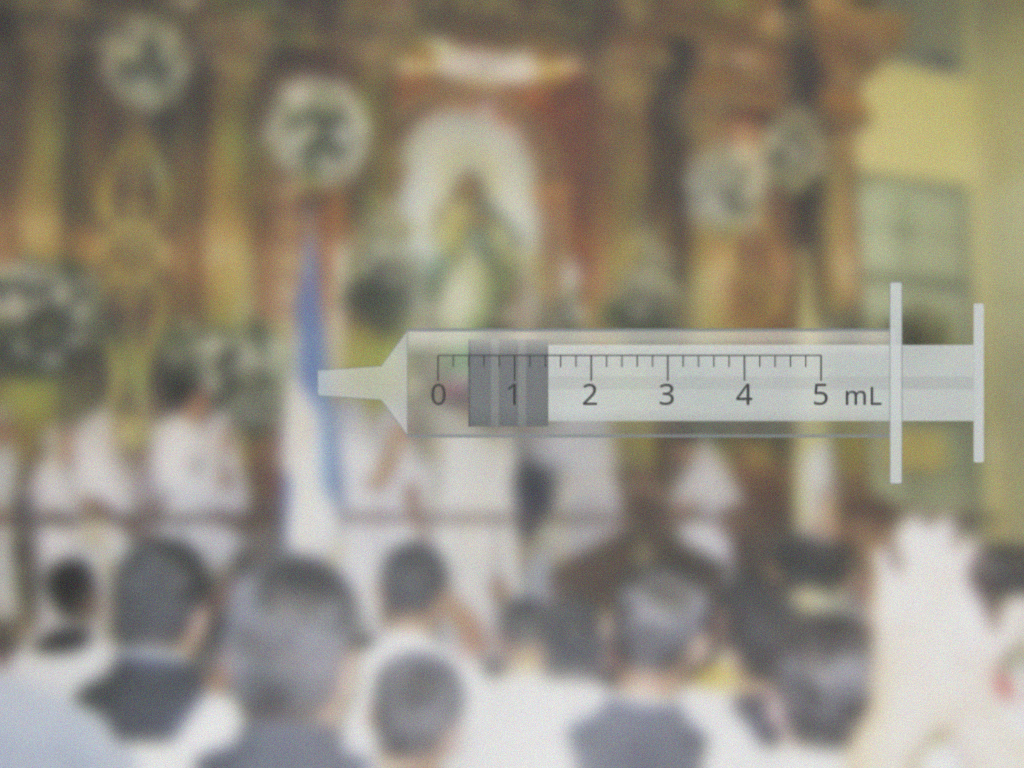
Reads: 0.4; mL
